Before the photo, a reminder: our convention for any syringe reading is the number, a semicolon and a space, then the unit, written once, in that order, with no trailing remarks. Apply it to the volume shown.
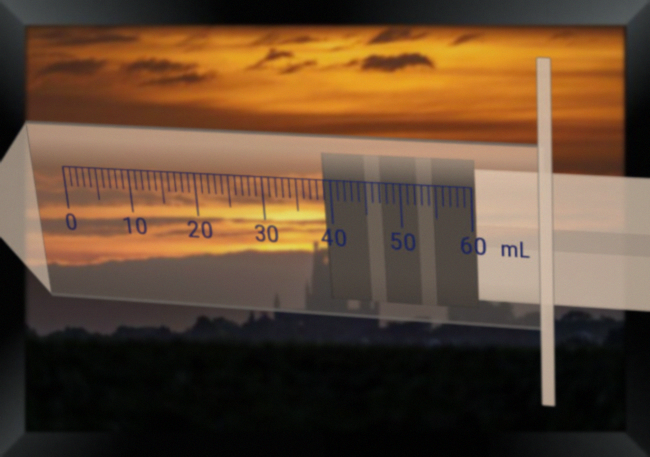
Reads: 39; mL
